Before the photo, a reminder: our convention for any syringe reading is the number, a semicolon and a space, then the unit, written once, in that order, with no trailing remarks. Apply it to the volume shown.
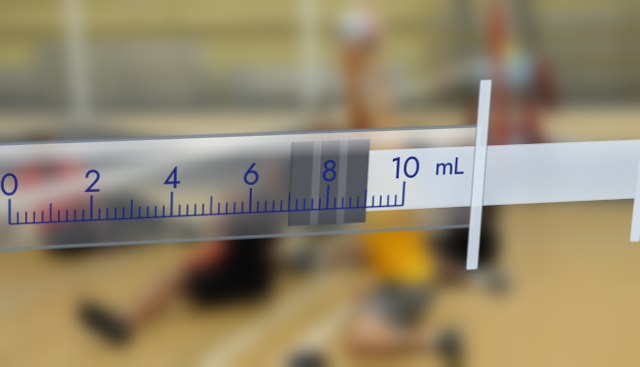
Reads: 7; mL
